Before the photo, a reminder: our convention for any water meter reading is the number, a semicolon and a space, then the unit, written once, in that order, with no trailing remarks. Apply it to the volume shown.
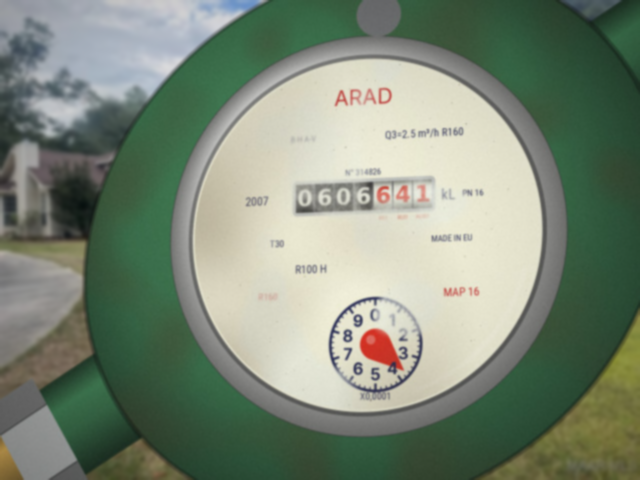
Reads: 606.6413; kL
